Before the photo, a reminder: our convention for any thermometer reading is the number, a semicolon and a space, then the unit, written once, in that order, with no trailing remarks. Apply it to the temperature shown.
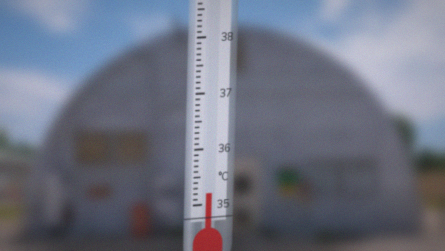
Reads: 35.2; °C
